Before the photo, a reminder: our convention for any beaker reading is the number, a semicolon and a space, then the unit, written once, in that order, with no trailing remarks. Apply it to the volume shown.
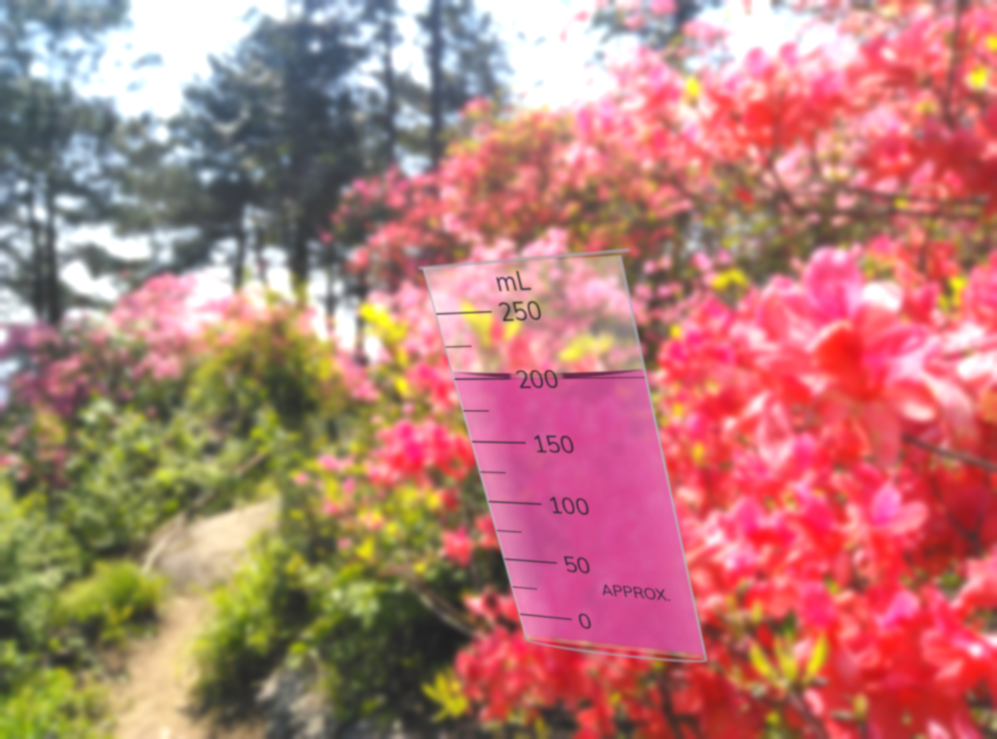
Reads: 200; mL
